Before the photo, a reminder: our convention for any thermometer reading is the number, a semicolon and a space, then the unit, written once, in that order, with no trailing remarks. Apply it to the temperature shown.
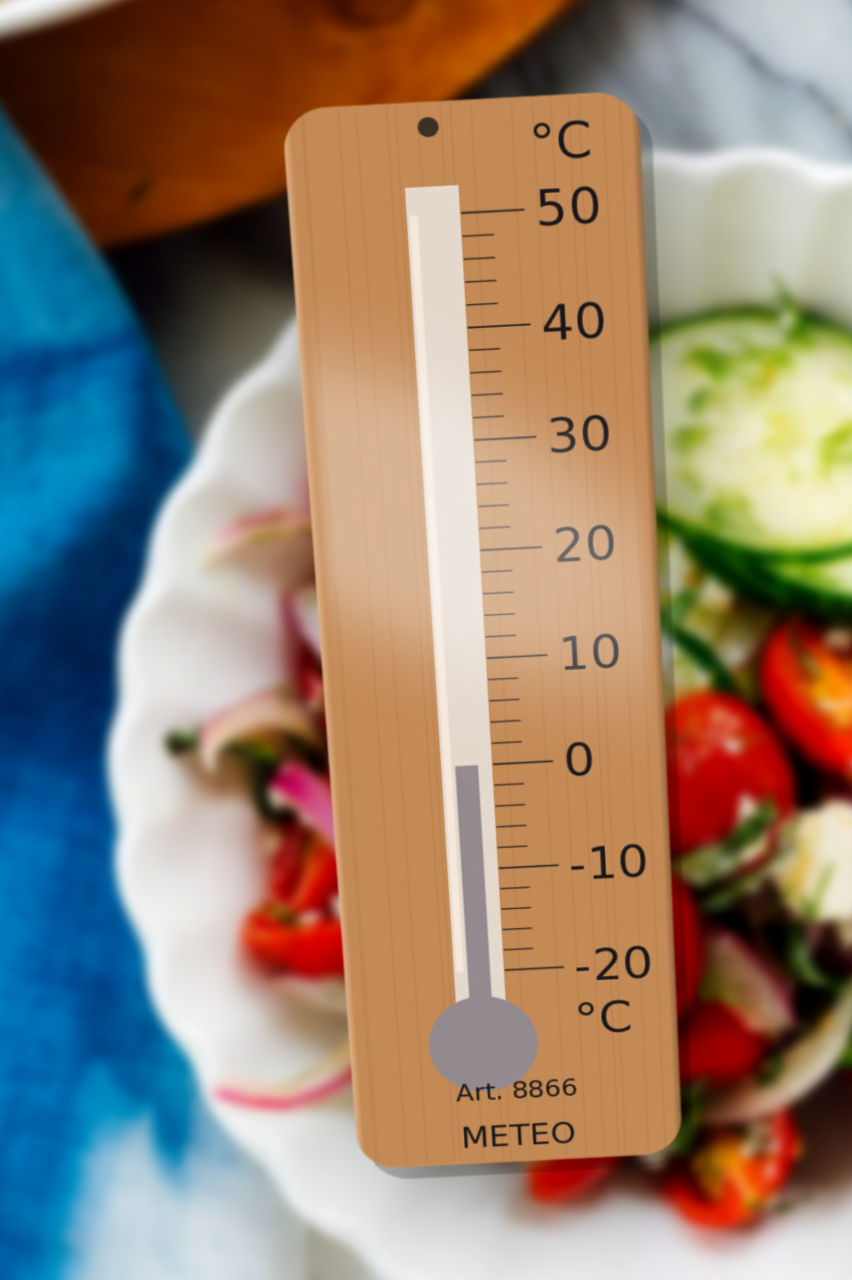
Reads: 0; °C
